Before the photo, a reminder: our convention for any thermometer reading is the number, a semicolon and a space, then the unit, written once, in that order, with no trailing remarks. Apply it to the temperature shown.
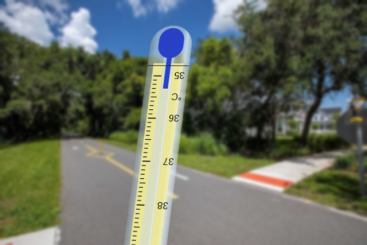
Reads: 35.3; °C
